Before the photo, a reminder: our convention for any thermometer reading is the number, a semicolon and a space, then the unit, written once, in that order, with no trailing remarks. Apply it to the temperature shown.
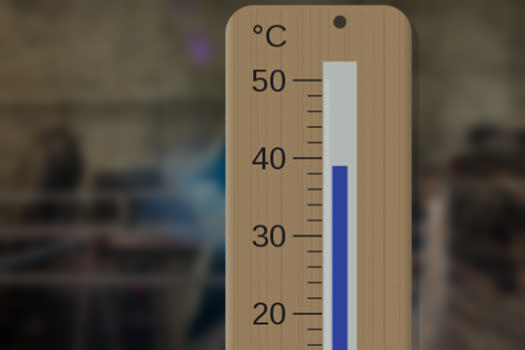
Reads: 39; °C
